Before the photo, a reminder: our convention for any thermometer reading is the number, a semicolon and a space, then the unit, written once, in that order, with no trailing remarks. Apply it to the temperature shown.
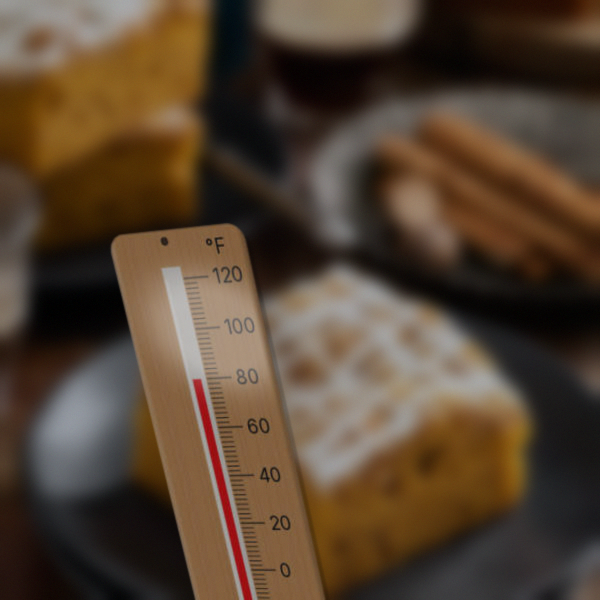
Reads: 80; °F
